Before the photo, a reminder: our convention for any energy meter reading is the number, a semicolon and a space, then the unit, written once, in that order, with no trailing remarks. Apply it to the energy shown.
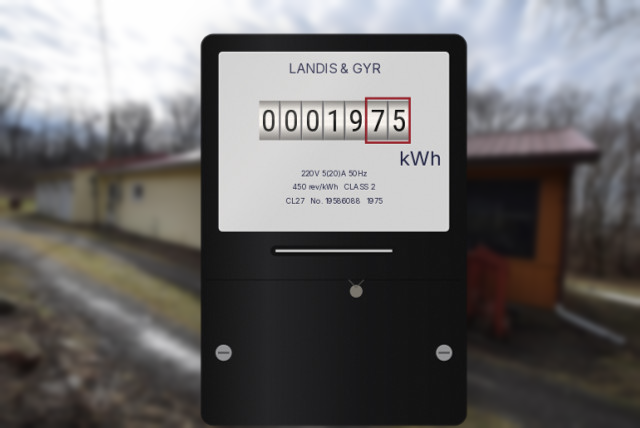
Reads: 19.75; kWh
